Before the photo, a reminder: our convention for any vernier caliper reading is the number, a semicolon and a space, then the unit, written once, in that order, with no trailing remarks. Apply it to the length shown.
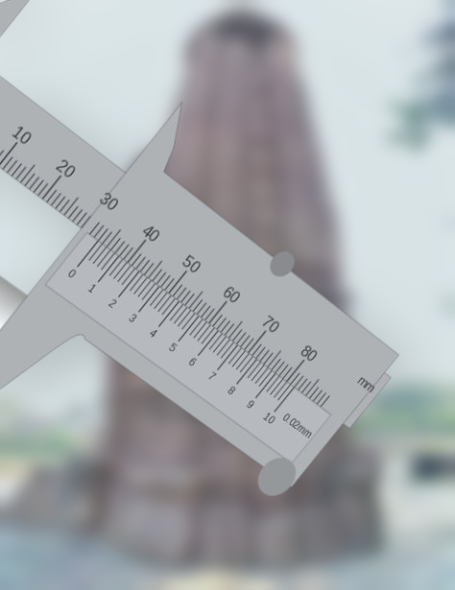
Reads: 33.0; mm
